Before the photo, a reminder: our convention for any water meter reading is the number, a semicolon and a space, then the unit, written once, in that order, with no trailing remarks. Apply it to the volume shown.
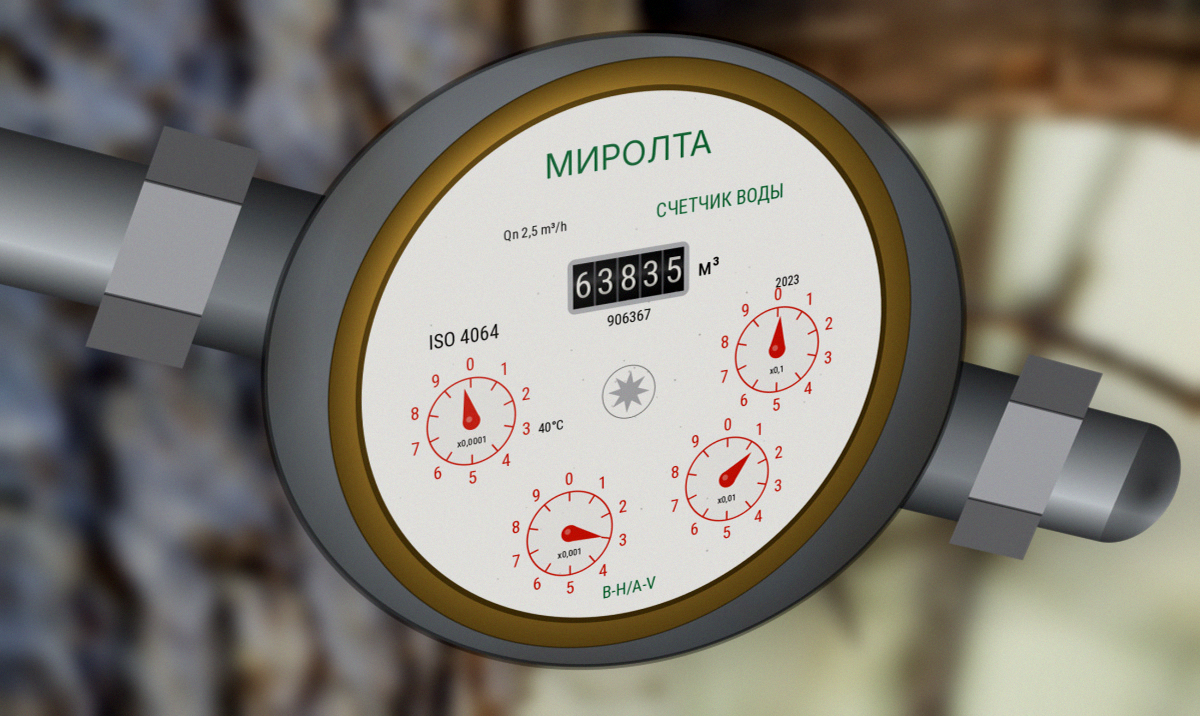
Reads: 63835.0129; m³
